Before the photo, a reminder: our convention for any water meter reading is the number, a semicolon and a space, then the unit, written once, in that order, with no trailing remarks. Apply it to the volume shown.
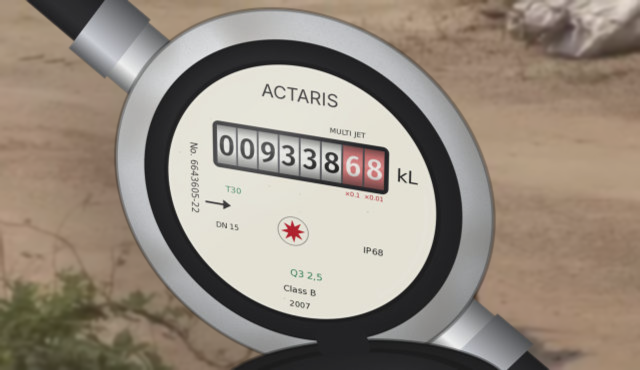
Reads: 9338.68; kL
